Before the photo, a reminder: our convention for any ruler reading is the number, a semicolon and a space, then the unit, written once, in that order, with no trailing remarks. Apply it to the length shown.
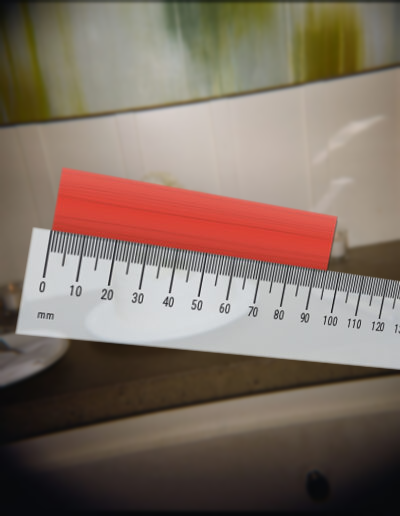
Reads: 95; mm
